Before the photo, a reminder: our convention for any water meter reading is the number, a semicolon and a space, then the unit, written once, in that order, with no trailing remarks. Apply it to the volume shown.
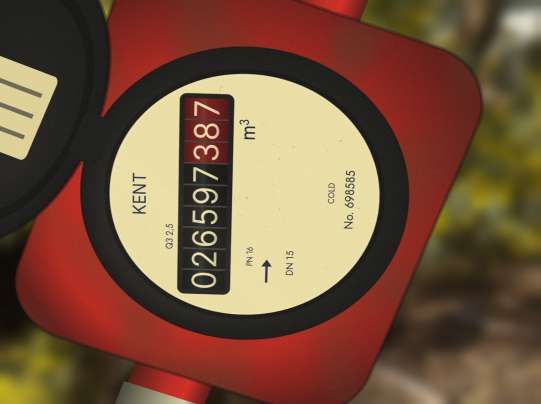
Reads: 26597.387; m³
